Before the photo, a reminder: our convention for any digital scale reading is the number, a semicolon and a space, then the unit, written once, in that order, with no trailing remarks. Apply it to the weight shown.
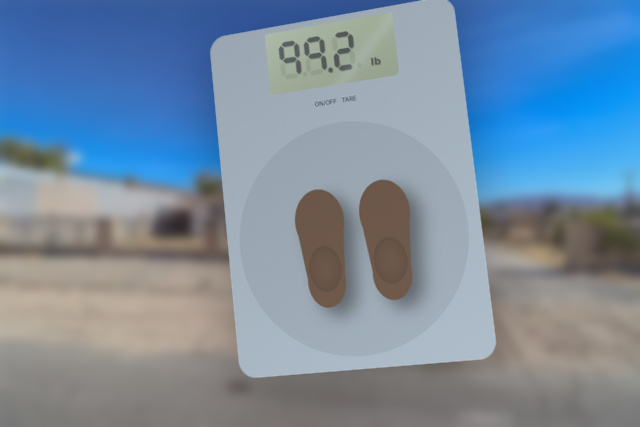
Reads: 99.2; lb
